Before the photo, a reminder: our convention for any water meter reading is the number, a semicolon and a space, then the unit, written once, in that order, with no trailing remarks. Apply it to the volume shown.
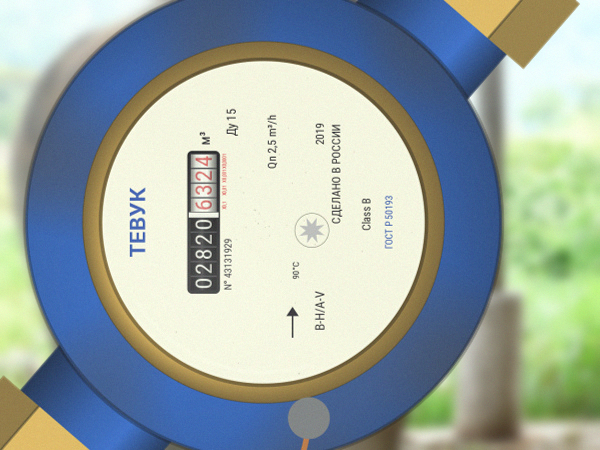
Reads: 2820.6324; m³
